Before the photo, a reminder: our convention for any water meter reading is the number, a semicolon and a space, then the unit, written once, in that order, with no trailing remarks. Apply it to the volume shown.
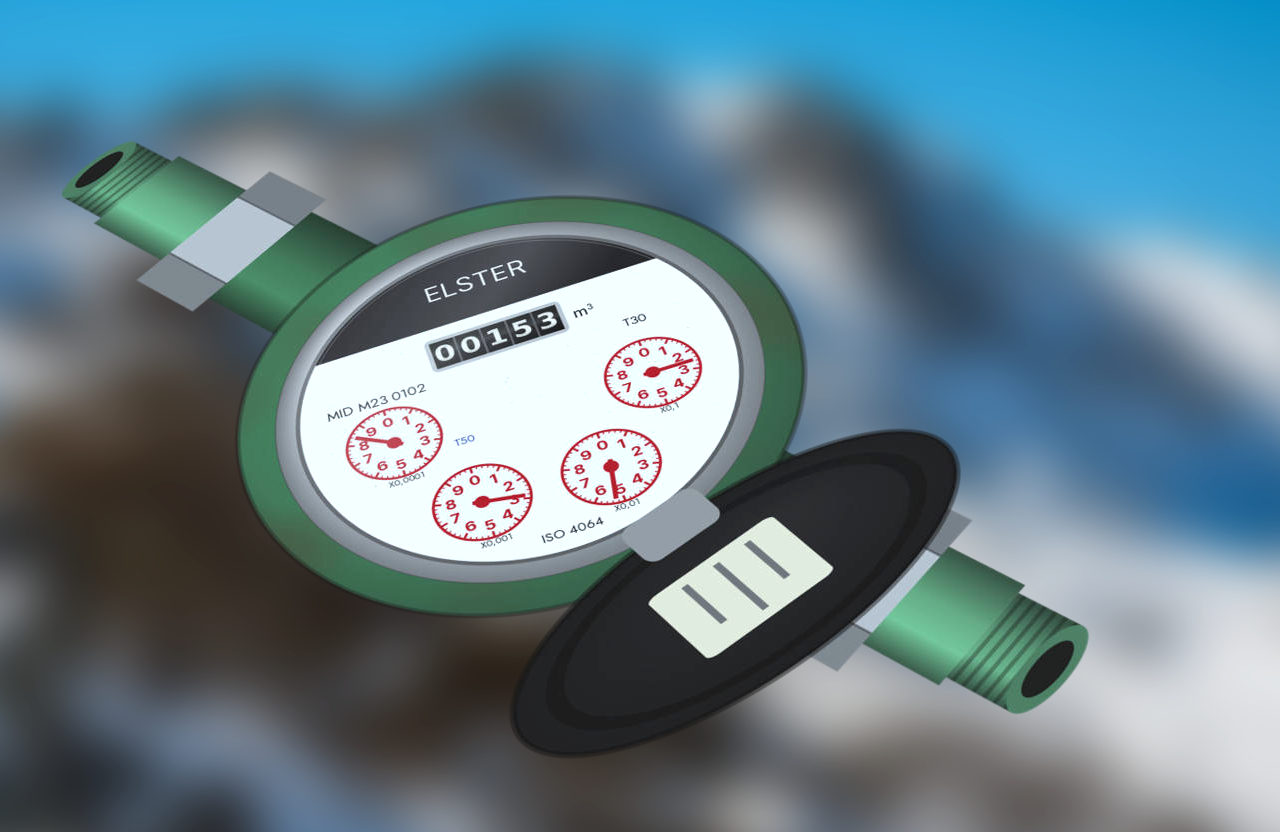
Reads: 153.2528; m³
